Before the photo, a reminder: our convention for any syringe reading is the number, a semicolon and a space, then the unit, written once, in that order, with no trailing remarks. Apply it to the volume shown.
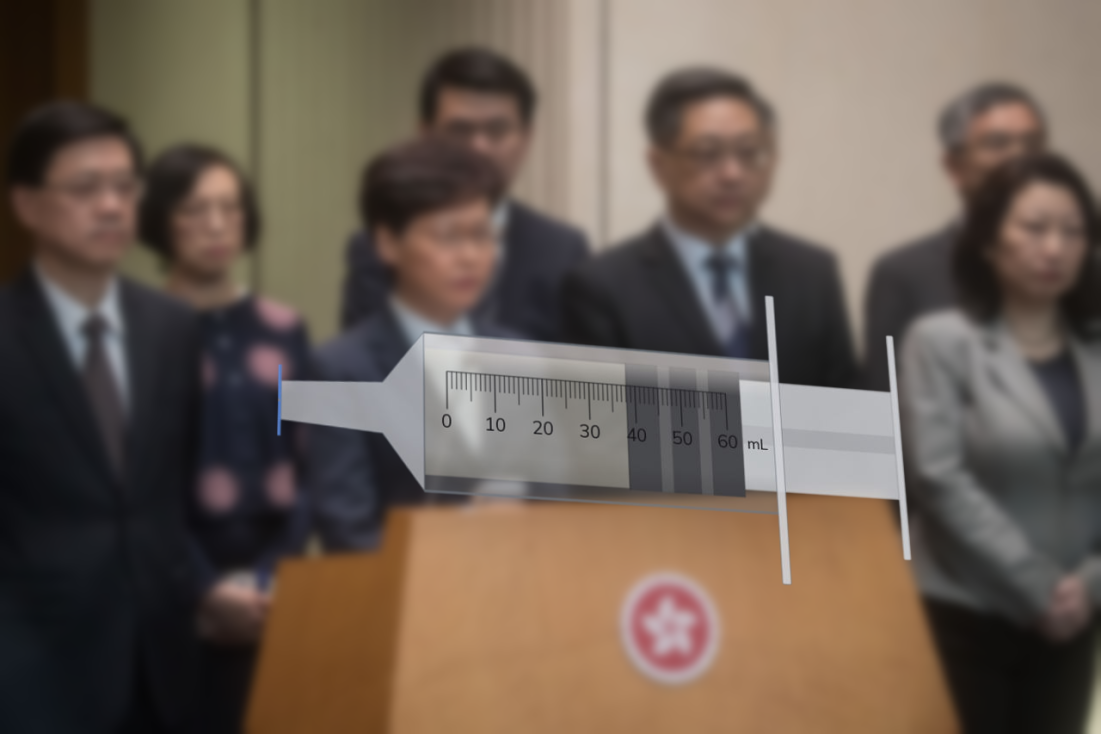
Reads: 38; mL
